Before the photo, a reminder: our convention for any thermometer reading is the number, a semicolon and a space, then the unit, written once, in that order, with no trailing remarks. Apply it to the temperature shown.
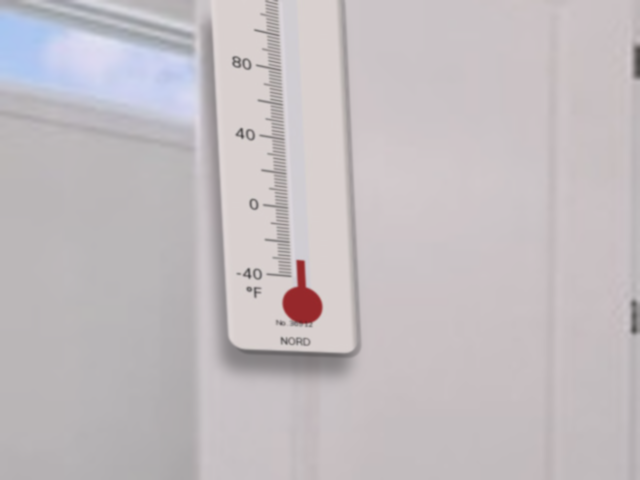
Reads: -30; °F
